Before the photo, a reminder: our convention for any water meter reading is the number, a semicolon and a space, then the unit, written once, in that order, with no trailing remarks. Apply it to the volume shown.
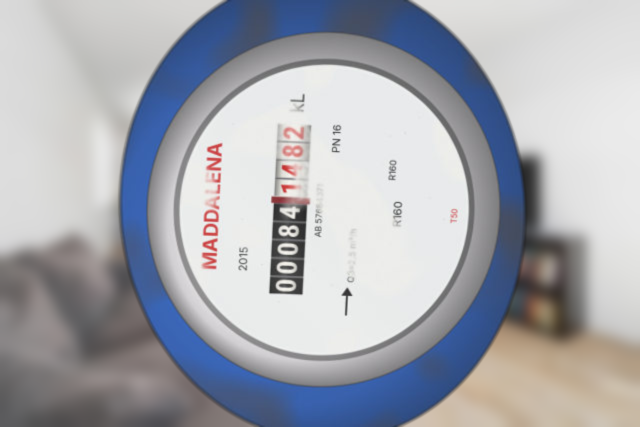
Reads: 84.1482; kL
